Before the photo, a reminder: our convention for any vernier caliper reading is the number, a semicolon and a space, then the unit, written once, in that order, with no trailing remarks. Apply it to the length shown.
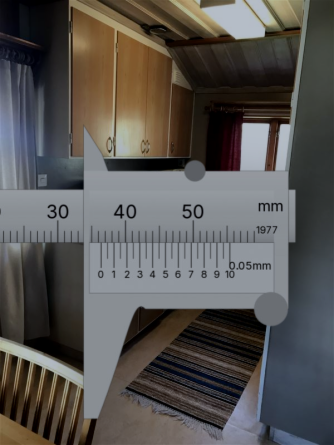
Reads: 36.4; mm
